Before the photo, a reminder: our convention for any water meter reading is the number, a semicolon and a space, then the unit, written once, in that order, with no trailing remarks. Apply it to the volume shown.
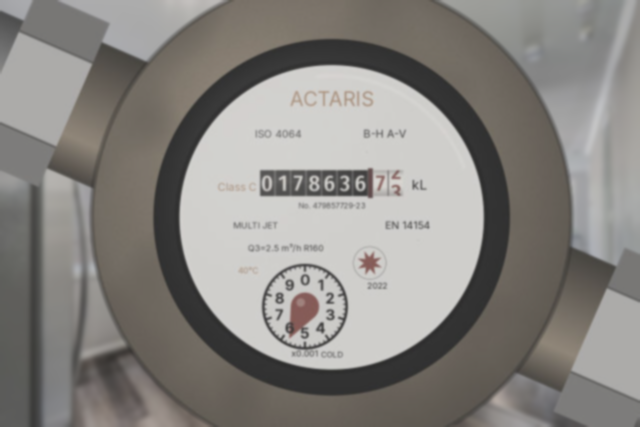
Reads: 178636.725; kL
